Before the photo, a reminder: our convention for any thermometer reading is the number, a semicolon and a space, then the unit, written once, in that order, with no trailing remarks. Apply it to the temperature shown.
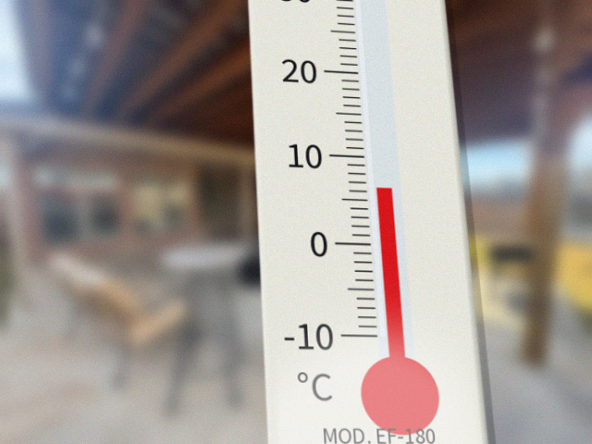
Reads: 6.5; °C
